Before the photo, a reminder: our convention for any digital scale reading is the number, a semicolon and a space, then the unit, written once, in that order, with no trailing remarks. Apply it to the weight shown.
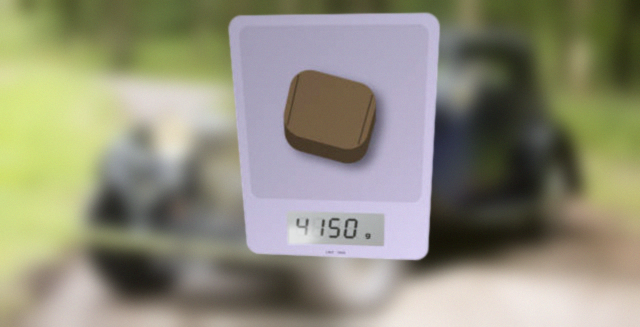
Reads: 4150; g
